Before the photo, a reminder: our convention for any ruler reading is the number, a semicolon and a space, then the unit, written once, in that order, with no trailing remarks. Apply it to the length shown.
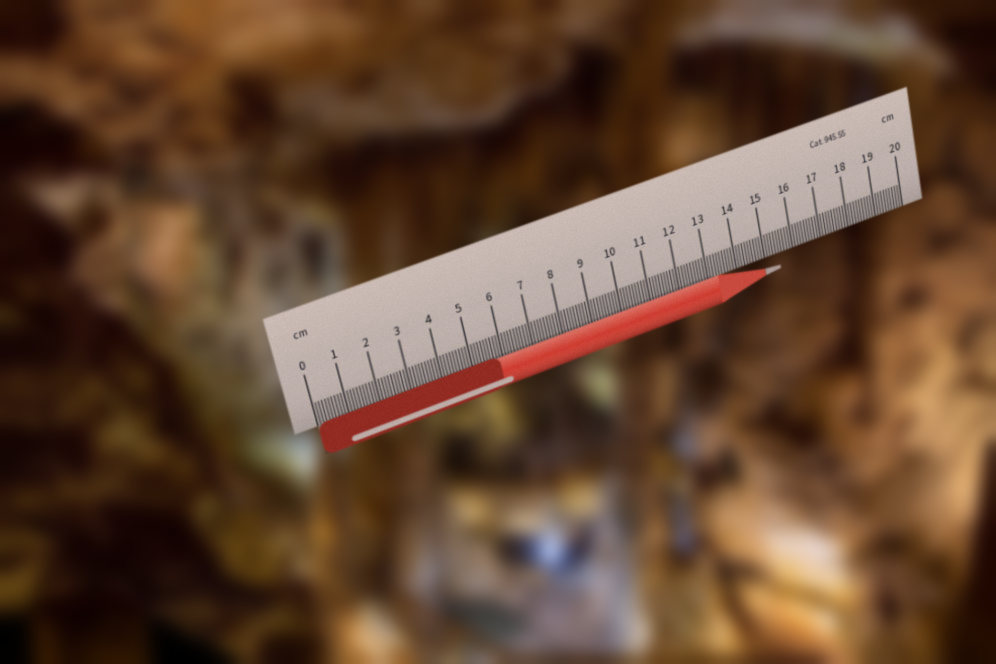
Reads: 15.5; cm
